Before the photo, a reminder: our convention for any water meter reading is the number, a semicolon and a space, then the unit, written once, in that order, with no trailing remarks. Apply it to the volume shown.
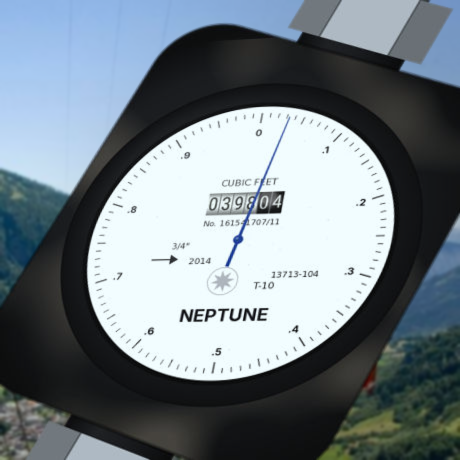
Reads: 39804.03; ft³
